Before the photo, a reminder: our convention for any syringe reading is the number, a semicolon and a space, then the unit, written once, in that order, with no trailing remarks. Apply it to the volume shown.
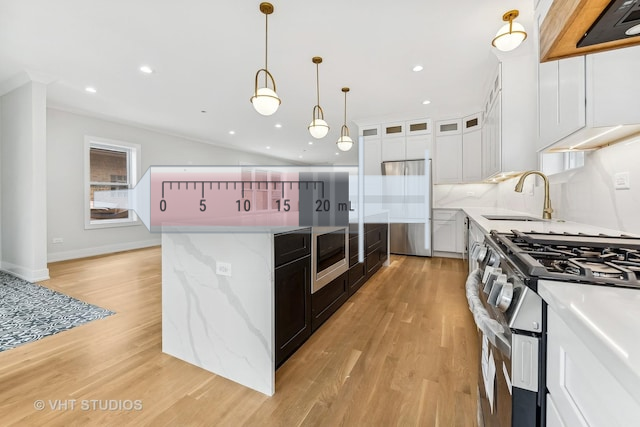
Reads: 17; mL
